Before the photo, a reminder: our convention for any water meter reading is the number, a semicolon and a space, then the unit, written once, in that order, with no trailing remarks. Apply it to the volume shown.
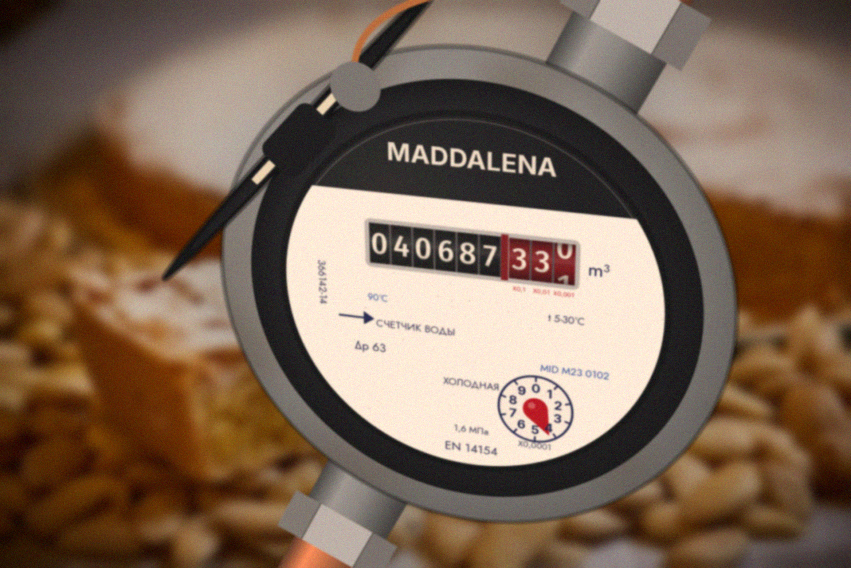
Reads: 40687.3304; m³
